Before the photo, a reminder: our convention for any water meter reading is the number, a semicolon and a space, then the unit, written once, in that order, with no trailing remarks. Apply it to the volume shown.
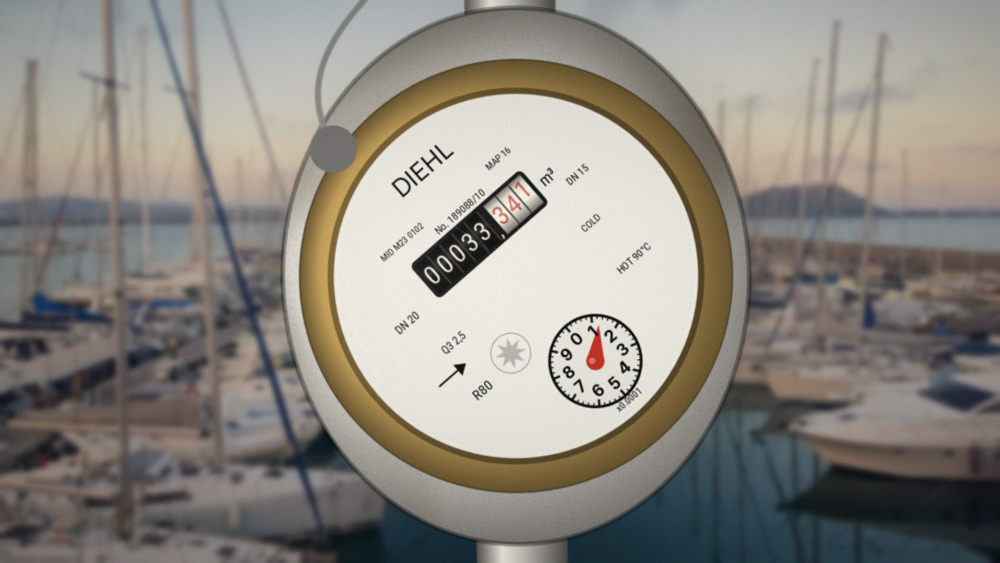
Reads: 33.3411; m³
